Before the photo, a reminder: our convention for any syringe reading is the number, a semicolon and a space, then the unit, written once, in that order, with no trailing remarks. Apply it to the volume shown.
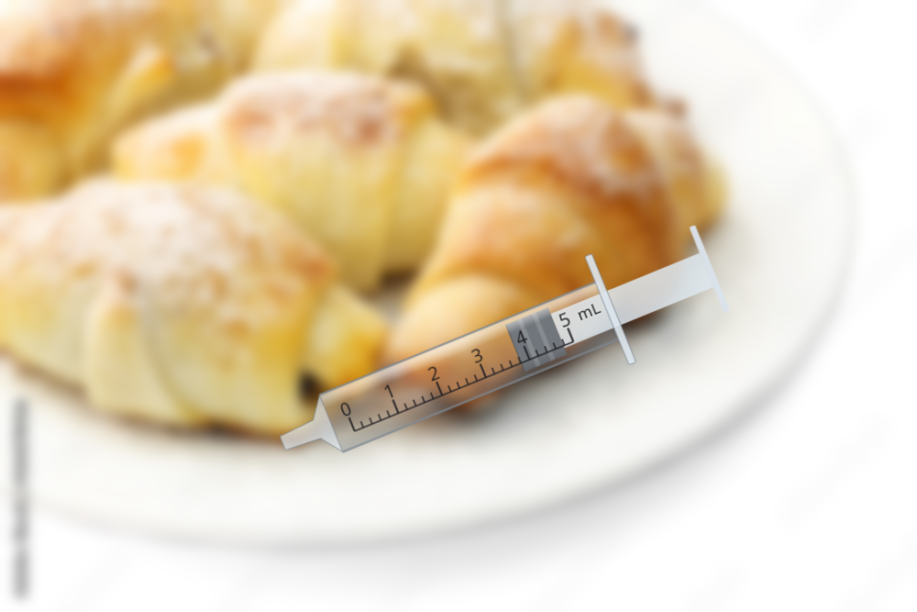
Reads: 3.8; mL
